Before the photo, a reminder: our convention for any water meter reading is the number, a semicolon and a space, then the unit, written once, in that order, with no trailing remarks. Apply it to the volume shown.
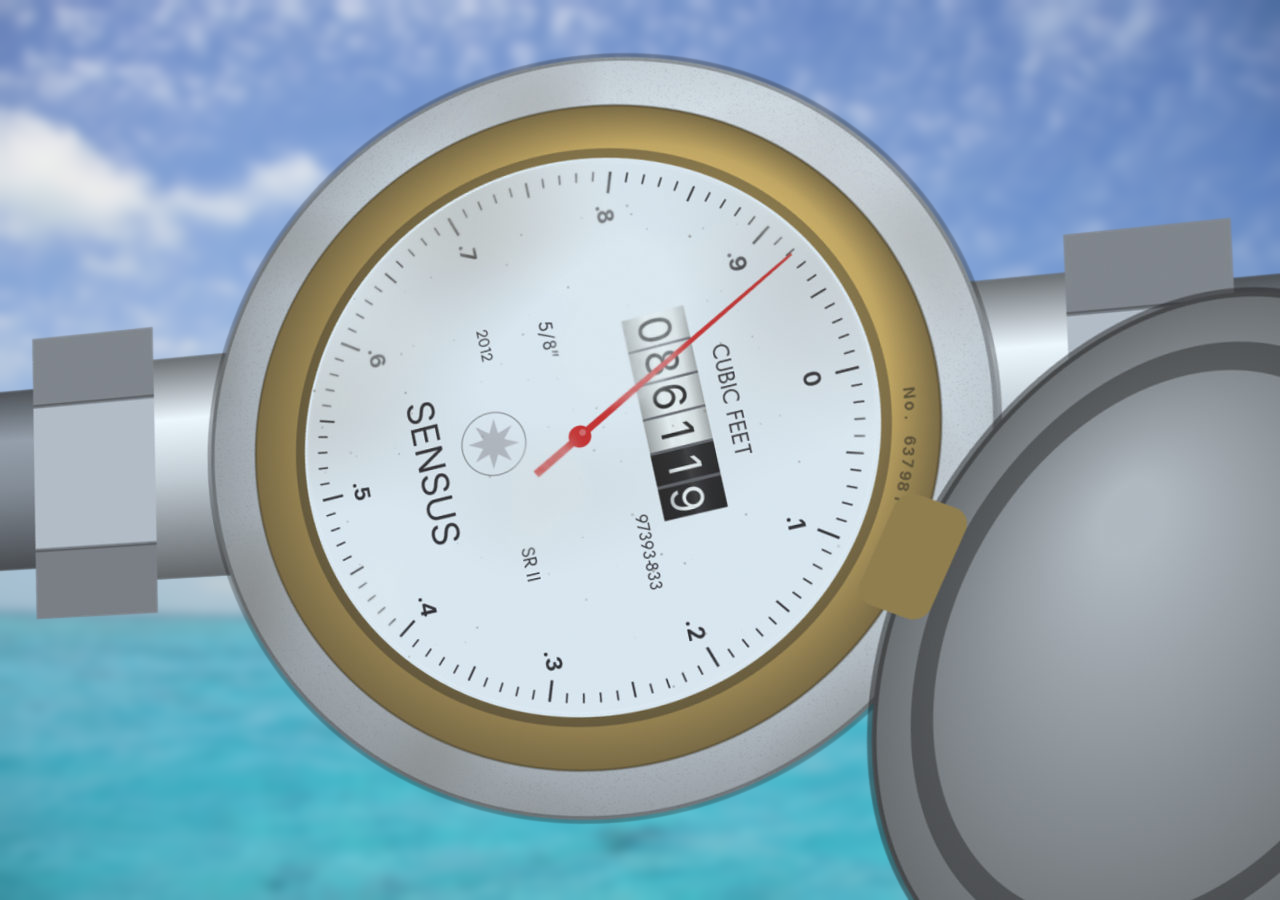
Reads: 86118.92; ft³
